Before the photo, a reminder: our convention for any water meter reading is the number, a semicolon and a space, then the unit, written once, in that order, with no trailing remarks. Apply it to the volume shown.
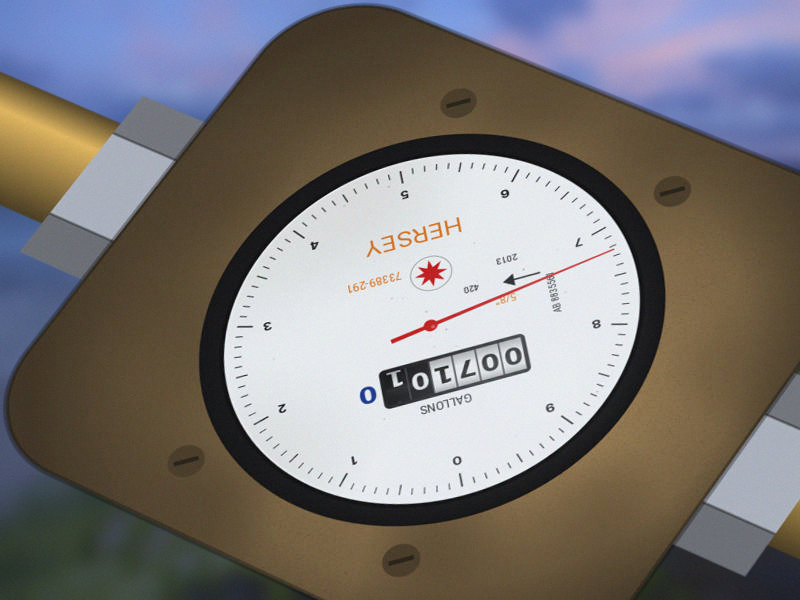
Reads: 71007.2; gal
